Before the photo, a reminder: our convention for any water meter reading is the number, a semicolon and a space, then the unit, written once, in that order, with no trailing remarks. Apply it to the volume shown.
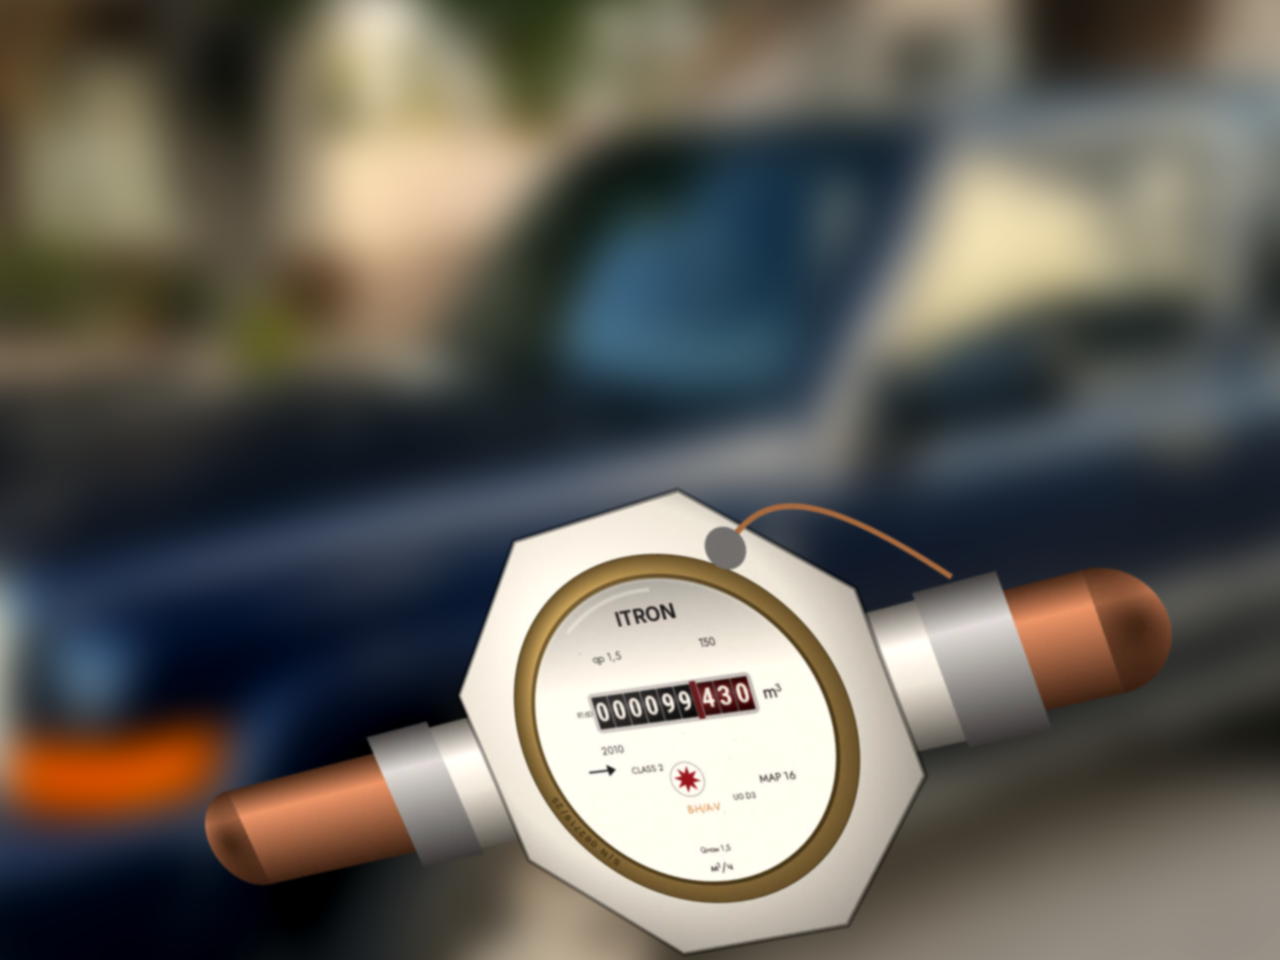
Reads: 99.430; m³
